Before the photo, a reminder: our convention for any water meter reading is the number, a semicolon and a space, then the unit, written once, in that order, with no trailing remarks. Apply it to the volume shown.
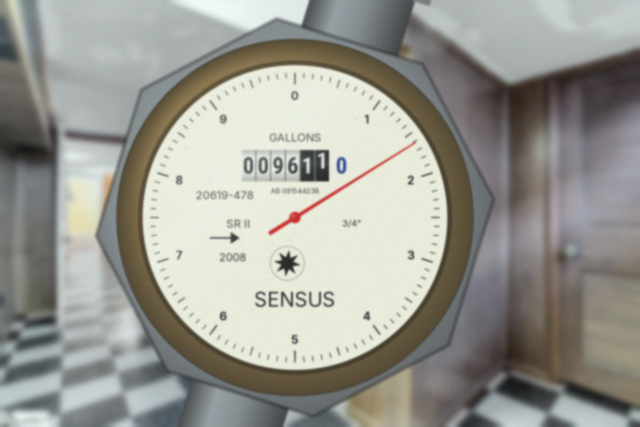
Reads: 96111.6; gal
